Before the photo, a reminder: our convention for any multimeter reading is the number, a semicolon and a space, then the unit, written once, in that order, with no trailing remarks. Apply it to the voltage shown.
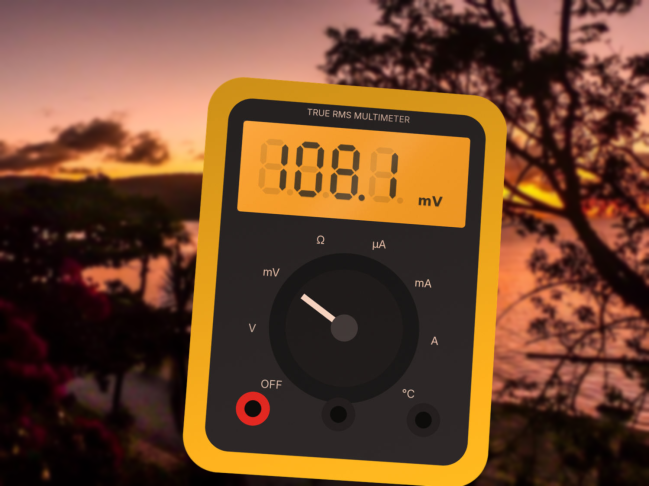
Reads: 108.1; mV
